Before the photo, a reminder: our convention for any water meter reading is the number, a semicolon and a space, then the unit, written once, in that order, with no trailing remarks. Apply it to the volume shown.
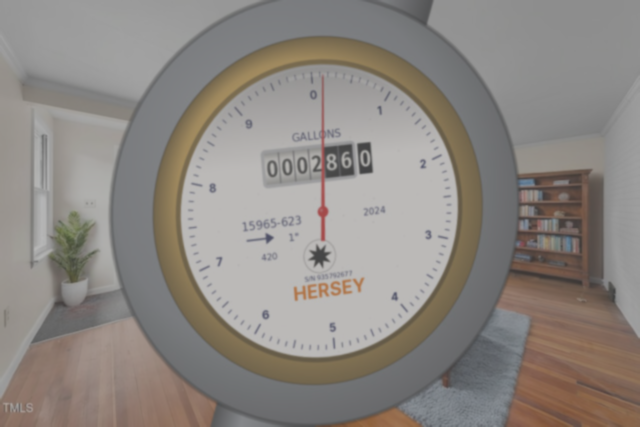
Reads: 2860.1; gal
